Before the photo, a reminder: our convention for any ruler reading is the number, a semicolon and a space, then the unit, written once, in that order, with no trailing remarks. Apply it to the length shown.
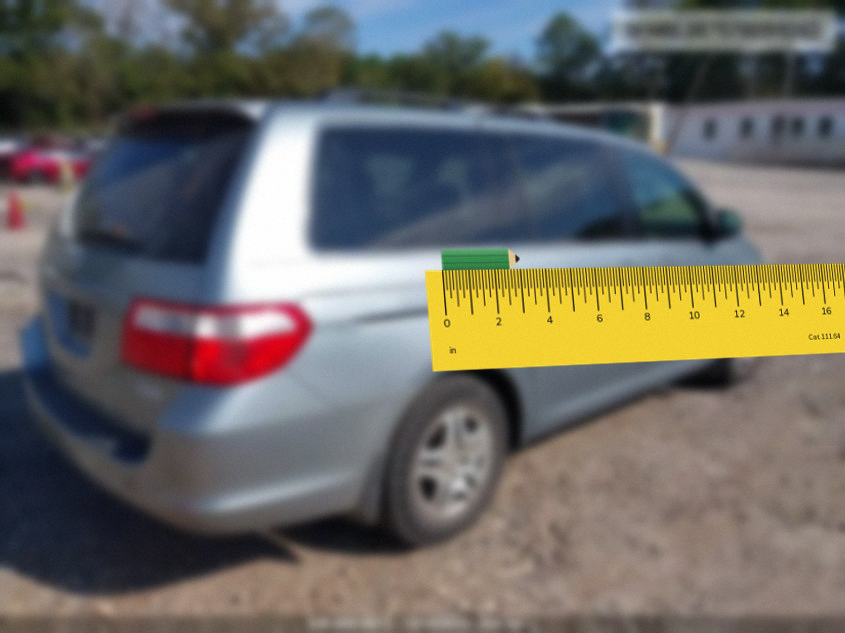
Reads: 3; in
